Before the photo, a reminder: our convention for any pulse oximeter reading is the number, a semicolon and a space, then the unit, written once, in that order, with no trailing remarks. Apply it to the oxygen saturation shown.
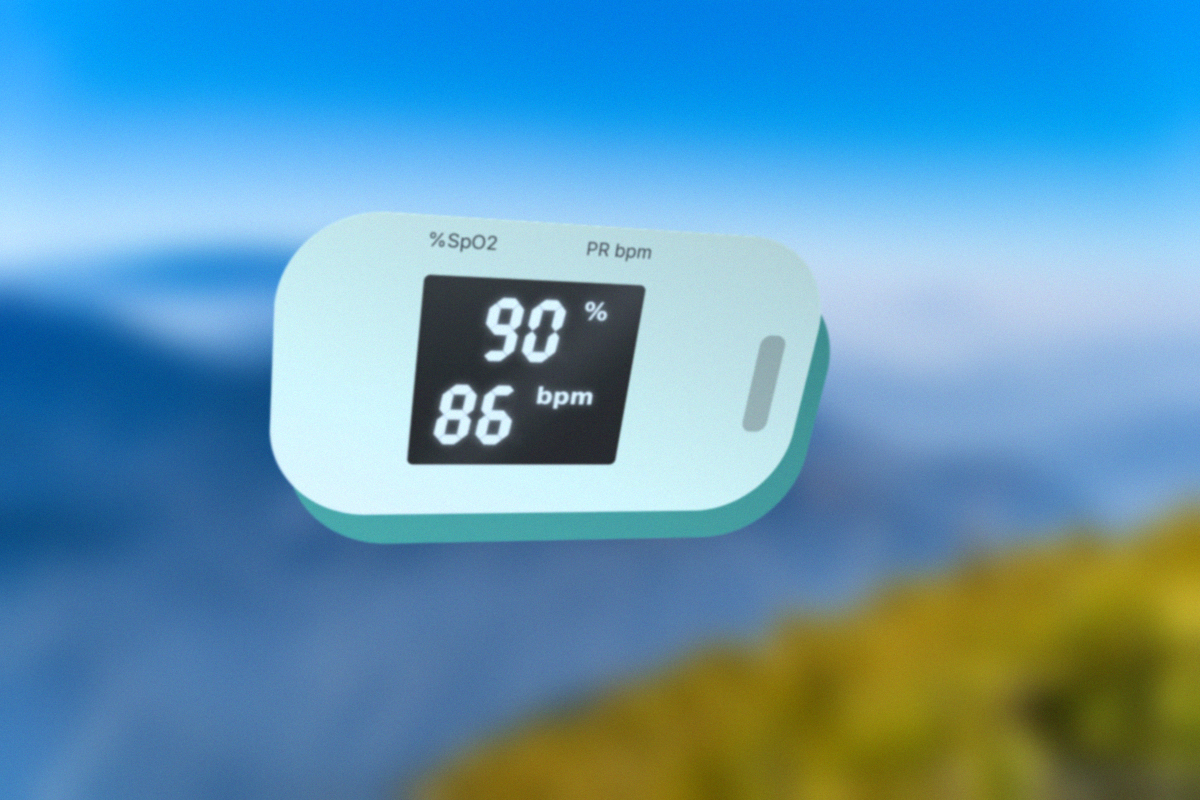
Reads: 90; %
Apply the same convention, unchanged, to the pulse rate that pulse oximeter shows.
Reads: 86; bpm
